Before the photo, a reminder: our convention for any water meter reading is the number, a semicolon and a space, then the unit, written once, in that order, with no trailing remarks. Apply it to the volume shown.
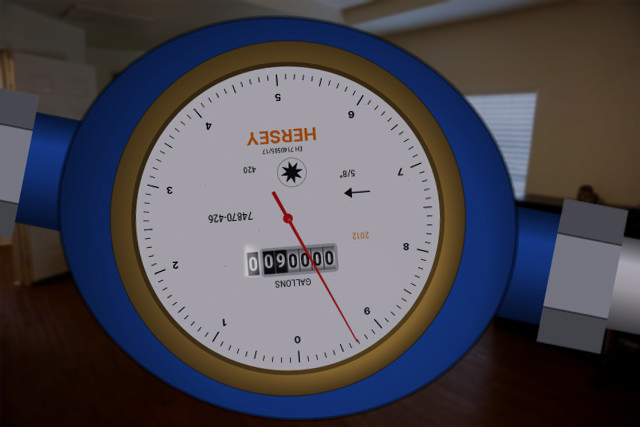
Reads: 599.3; gal
